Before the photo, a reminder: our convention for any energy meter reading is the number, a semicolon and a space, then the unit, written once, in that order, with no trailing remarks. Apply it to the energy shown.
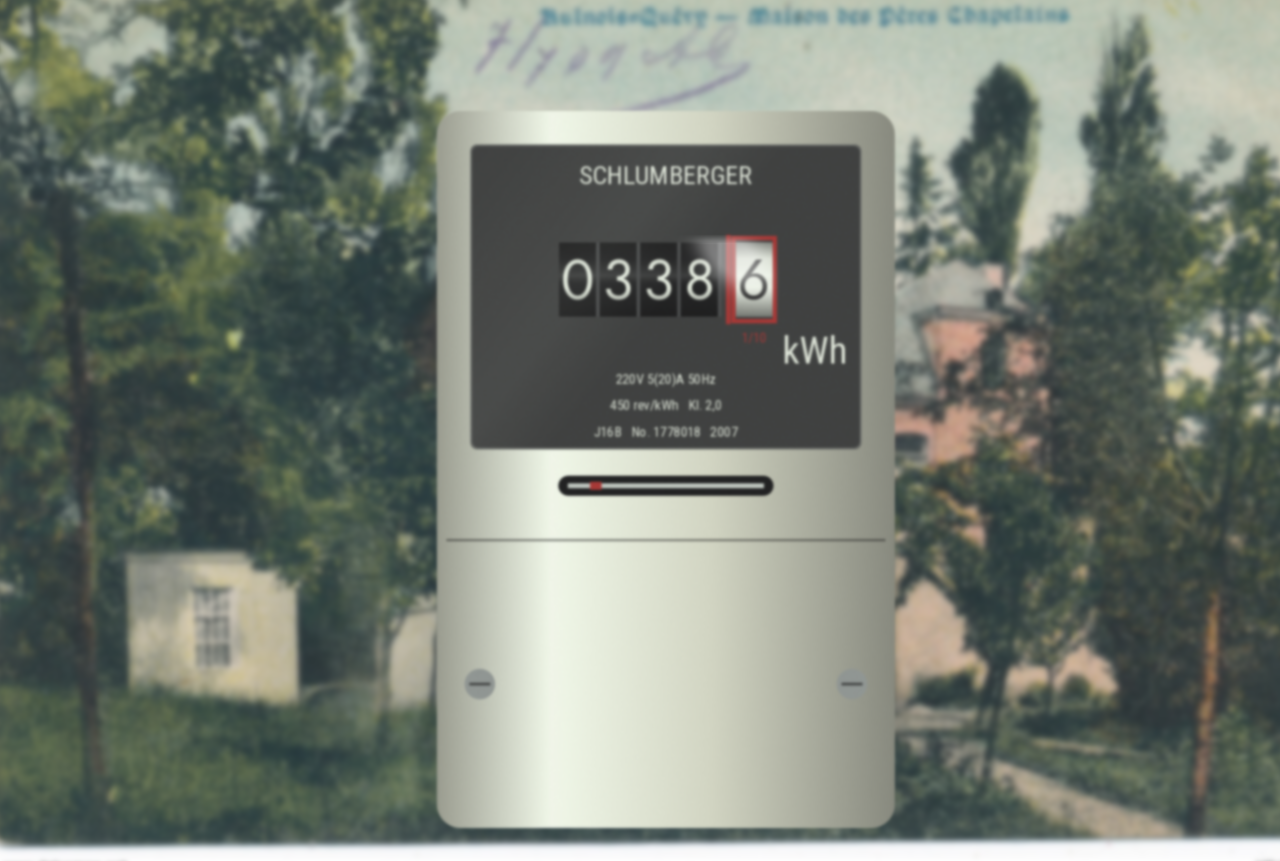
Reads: 338.6; kWh
